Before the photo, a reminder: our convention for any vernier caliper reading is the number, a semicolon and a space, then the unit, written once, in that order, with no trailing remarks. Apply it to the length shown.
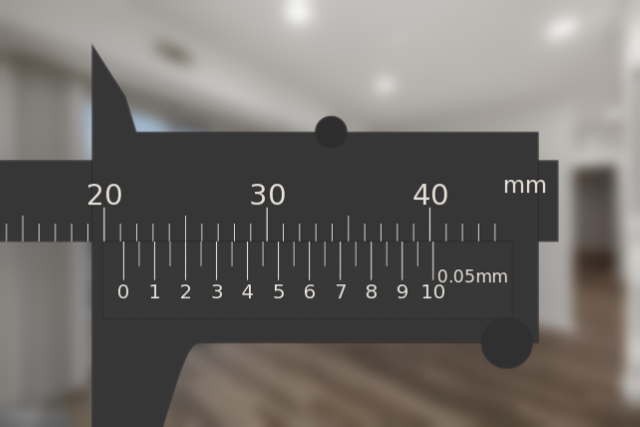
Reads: 21.2; mm
